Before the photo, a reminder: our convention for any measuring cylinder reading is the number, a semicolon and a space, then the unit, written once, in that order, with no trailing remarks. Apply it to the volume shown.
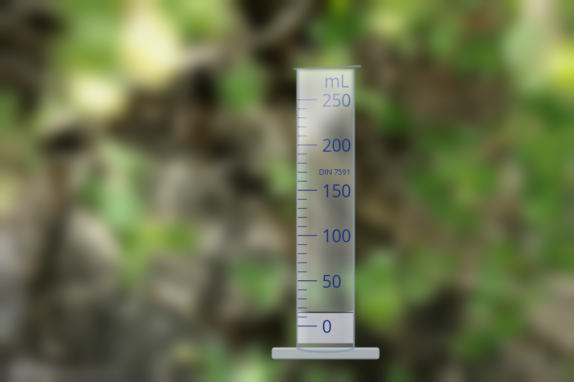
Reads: 15; mL
